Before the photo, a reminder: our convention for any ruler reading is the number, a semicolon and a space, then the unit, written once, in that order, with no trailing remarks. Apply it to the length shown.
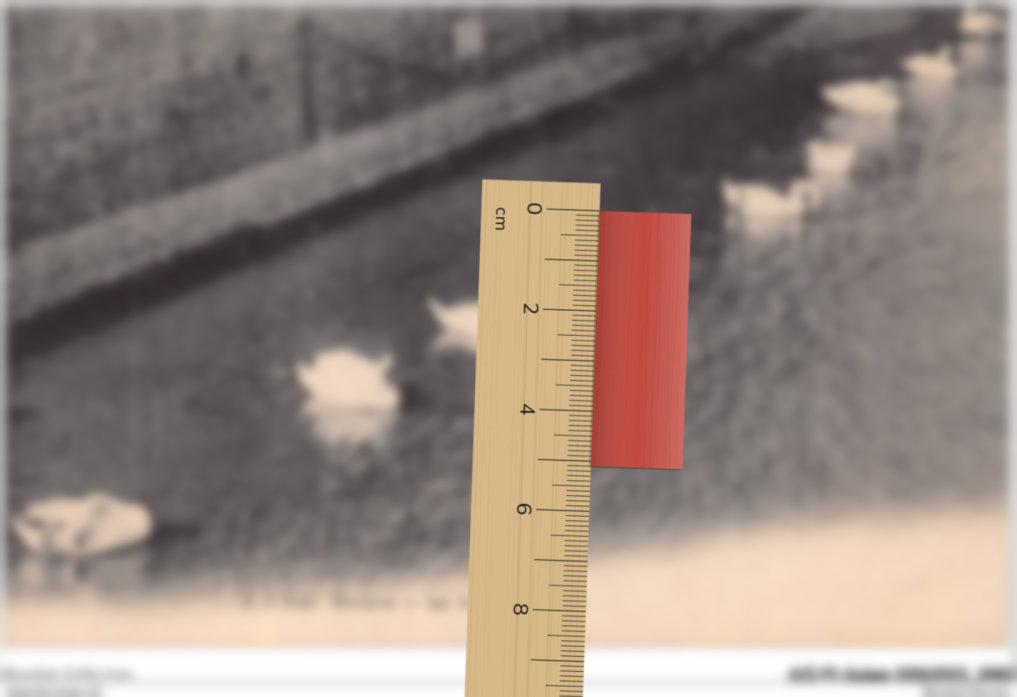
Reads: 5.1; cm
